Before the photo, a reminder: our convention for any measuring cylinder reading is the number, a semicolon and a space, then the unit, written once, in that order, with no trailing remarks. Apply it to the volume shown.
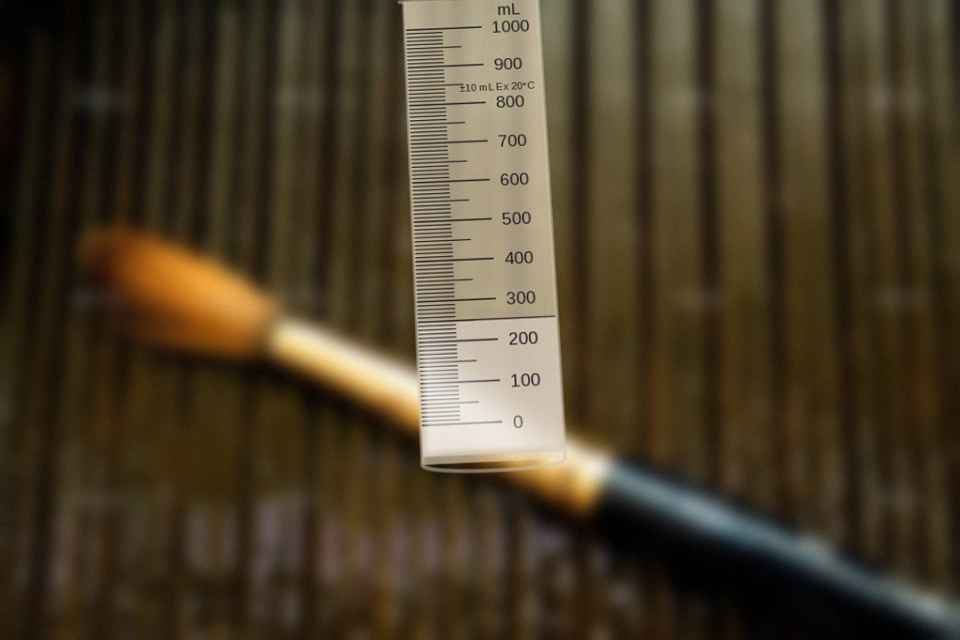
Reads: 250; mL
